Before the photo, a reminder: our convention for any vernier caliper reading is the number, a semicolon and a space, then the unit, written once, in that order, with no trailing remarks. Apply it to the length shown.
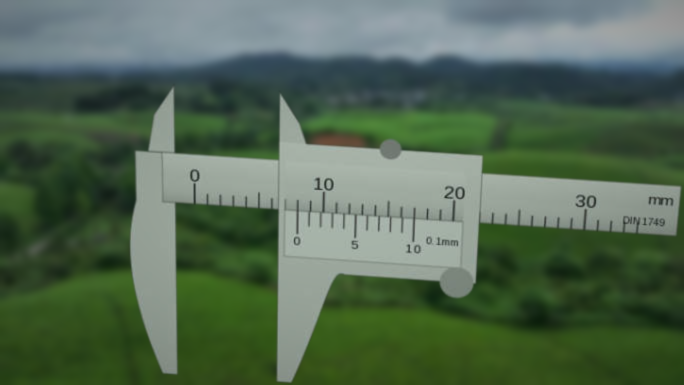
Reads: 8.0; mm
